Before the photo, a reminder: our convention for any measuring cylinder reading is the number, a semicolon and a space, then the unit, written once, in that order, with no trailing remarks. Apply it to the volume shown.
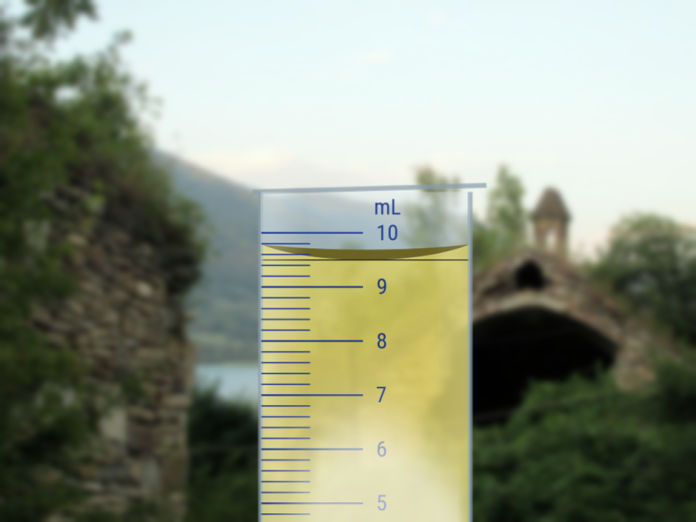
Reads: 9.5; mL
